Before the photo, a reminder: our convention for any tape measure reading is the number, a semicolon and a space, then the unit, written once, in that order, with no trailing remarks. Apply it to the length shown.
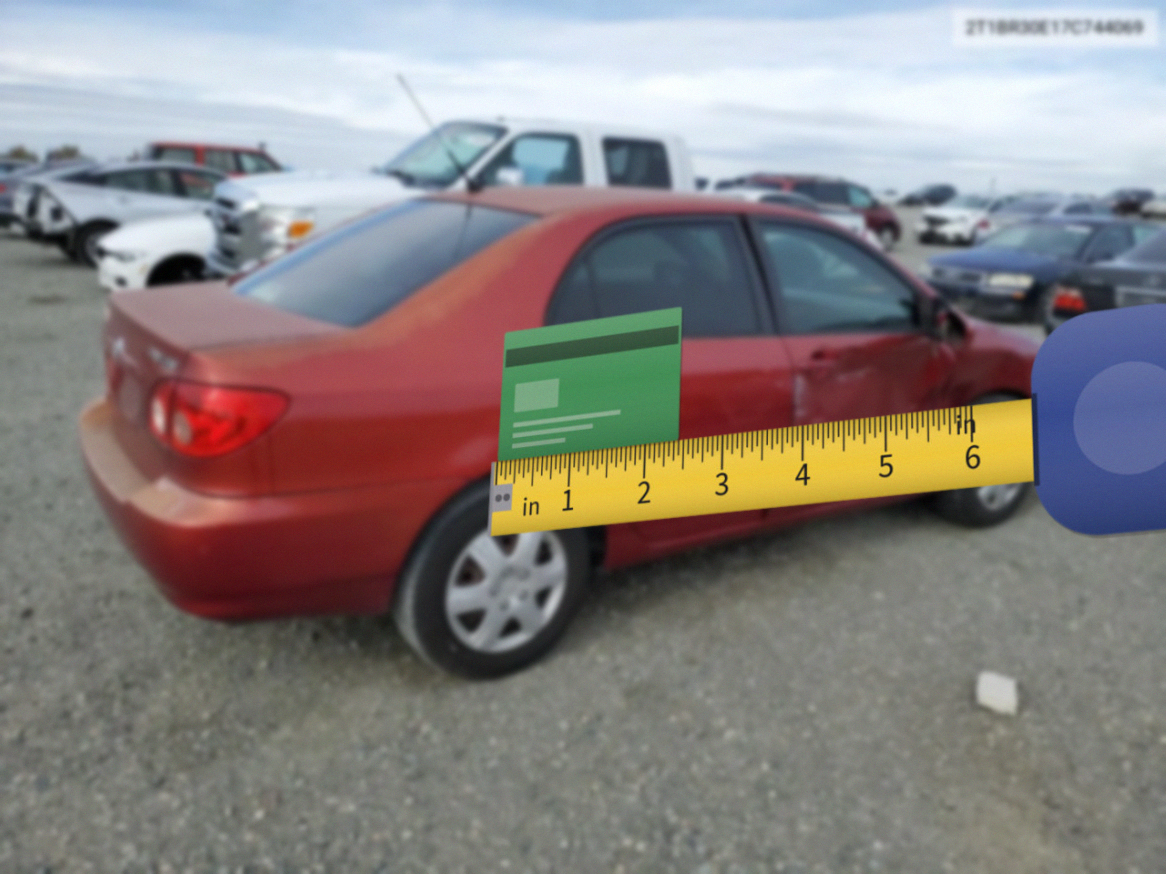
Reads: 2.4375; in
